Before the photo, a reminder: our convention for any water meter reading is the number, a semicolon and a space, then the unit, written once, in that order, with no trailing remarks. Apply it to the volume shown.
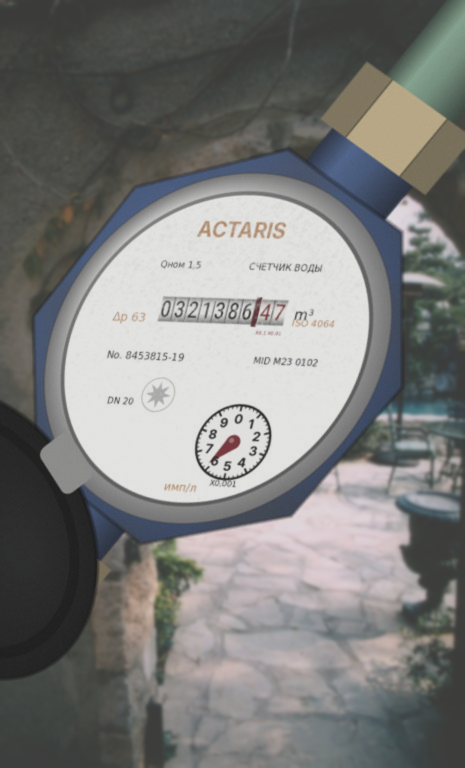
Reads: 321386.476; m³
